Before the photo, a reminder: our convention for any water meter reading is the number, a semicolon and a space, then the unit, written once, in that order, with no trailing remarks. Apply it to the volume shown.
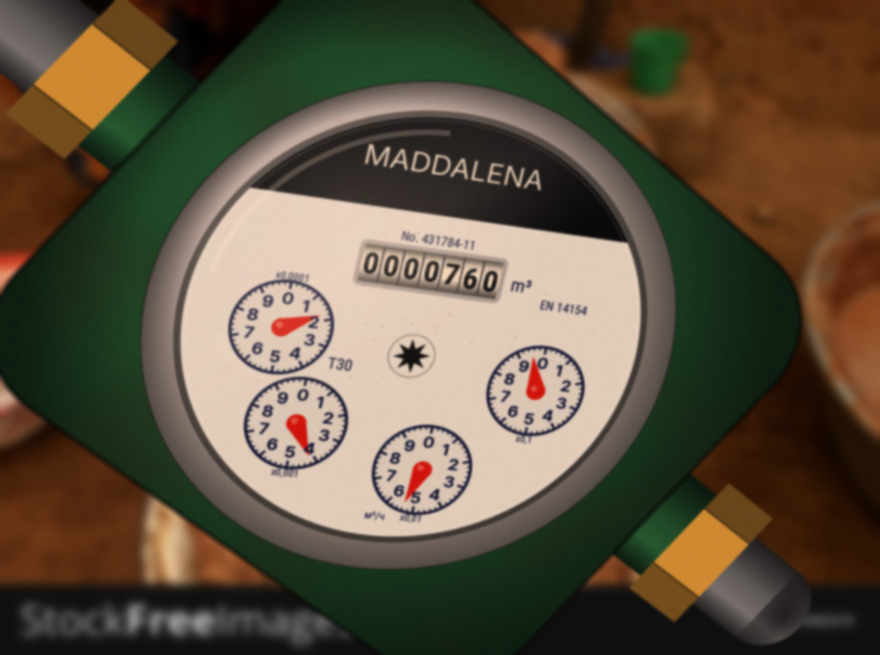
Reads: 759.9541; m³
